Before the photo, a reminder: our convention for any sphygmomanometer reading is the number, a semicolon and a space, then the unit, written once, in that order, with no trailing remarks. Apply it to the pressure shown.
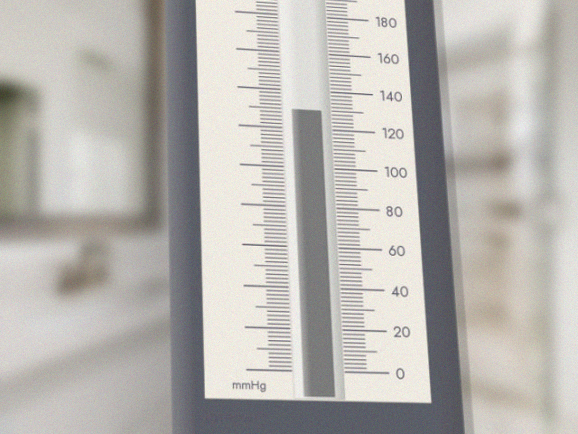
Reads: 130; mmHg
